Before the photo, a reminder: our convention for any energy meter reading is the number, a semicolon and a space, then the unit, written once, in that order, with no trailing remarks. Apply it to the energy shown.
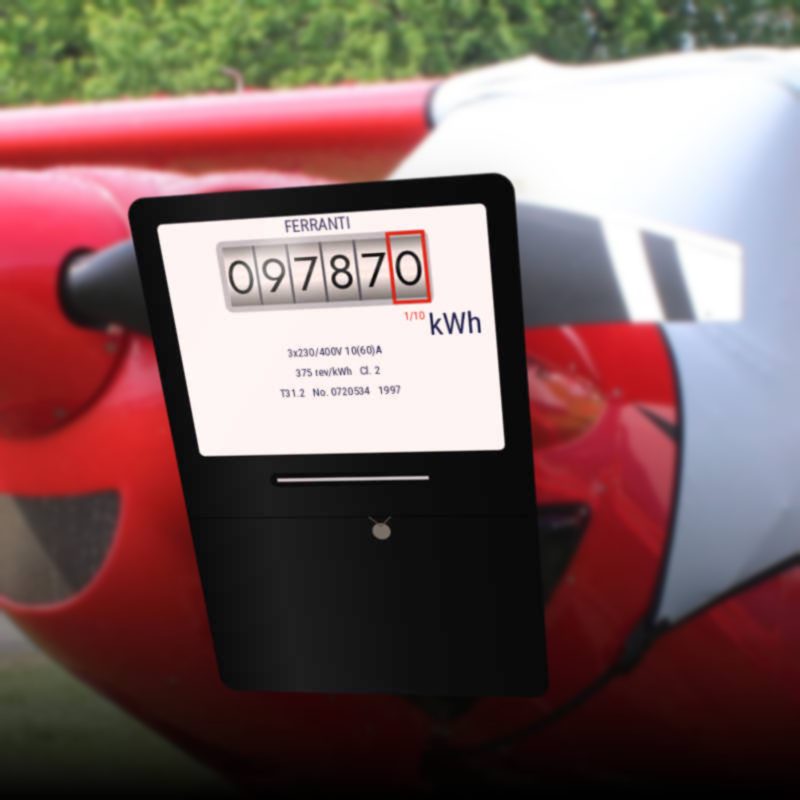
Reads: 9787.0; kWh
